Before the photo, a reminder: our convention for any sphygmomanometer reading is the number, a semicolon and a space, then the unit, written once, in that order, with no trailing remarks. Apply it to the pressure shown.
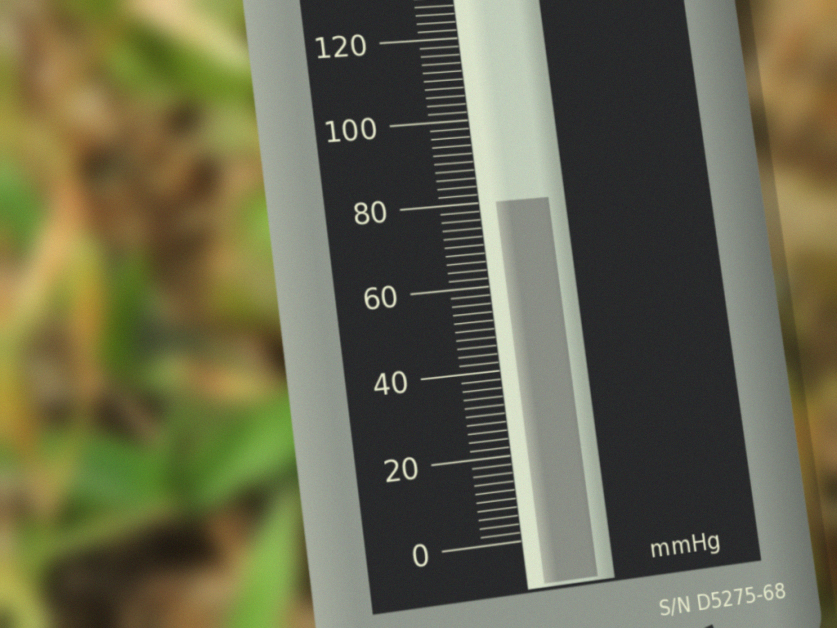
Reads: 80; mmHg
